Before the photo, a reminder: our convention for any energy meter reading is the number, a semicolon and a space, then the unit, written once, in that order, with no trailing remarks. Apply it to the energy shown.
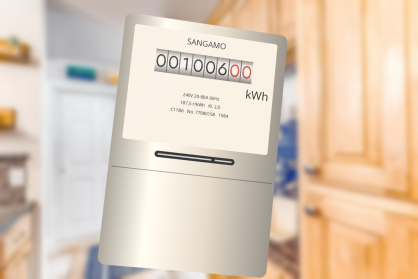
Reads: 1006.00; kWh
